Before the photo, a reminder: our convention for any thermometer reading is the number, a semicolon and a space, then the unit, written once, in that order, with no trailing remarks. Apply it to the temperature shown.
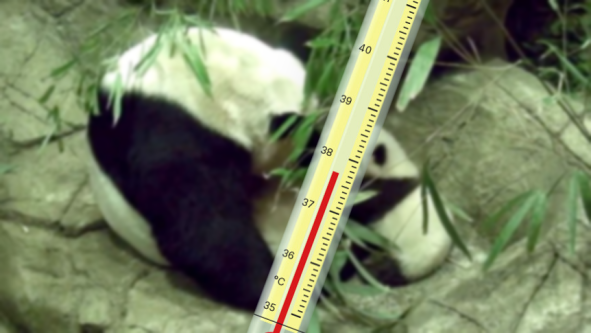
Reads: 37.7; °C
